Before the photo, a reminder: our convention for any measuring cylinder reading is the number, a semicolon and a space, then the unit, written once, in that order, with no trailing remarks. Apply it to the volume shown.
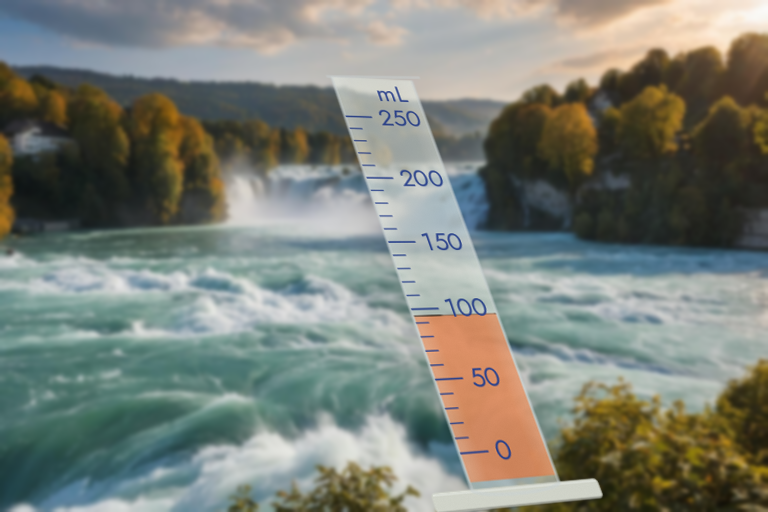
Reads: 95; mL
